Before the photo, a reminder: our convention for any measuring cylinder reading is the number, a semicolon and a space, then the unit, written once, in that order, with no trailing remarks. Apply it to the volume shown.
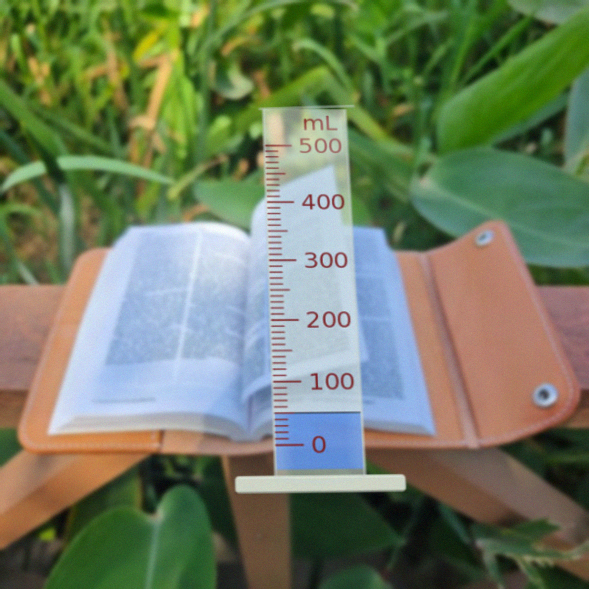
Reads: 50; mL
